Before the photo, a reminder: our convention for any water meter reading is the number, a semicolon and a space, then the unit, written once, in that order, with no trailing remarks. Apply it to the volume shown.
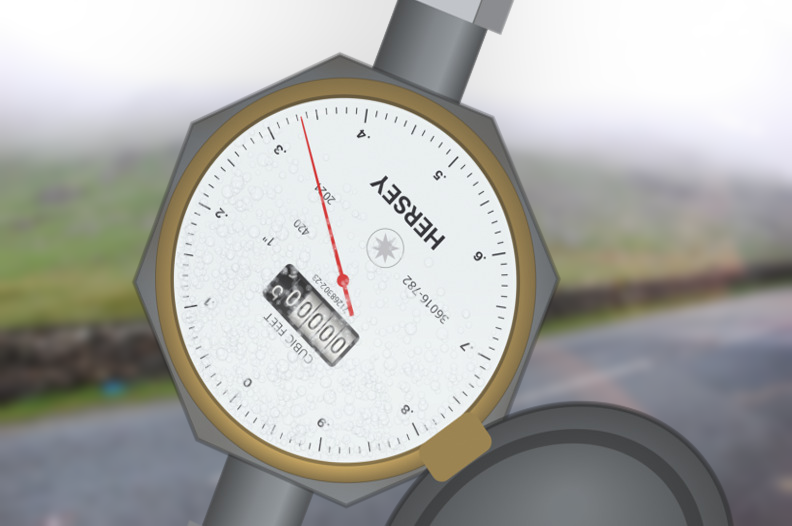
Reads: 5.33; ft³
